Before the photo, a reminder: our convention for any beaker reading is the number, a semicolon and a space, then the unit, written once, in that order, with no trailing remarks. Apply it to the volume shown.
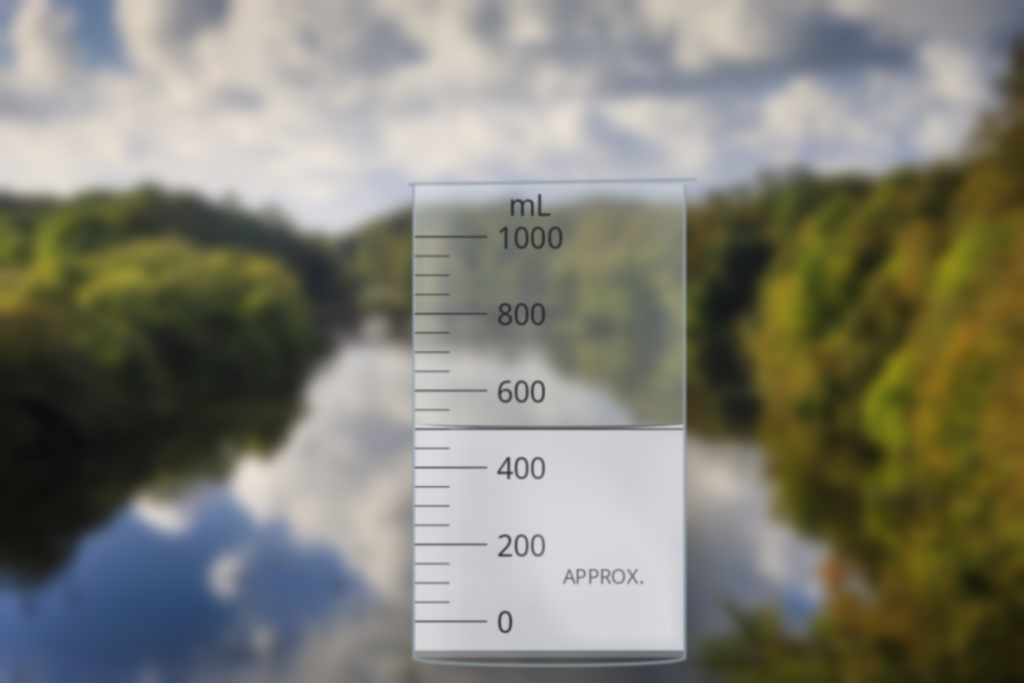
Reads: 500; mL
